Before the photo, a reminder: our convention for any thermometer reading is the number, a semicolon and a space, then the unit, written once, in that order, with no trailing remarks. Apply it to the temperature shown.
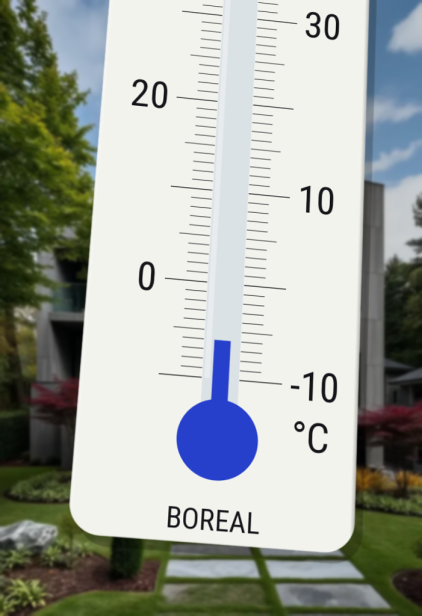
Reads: -6; °C
